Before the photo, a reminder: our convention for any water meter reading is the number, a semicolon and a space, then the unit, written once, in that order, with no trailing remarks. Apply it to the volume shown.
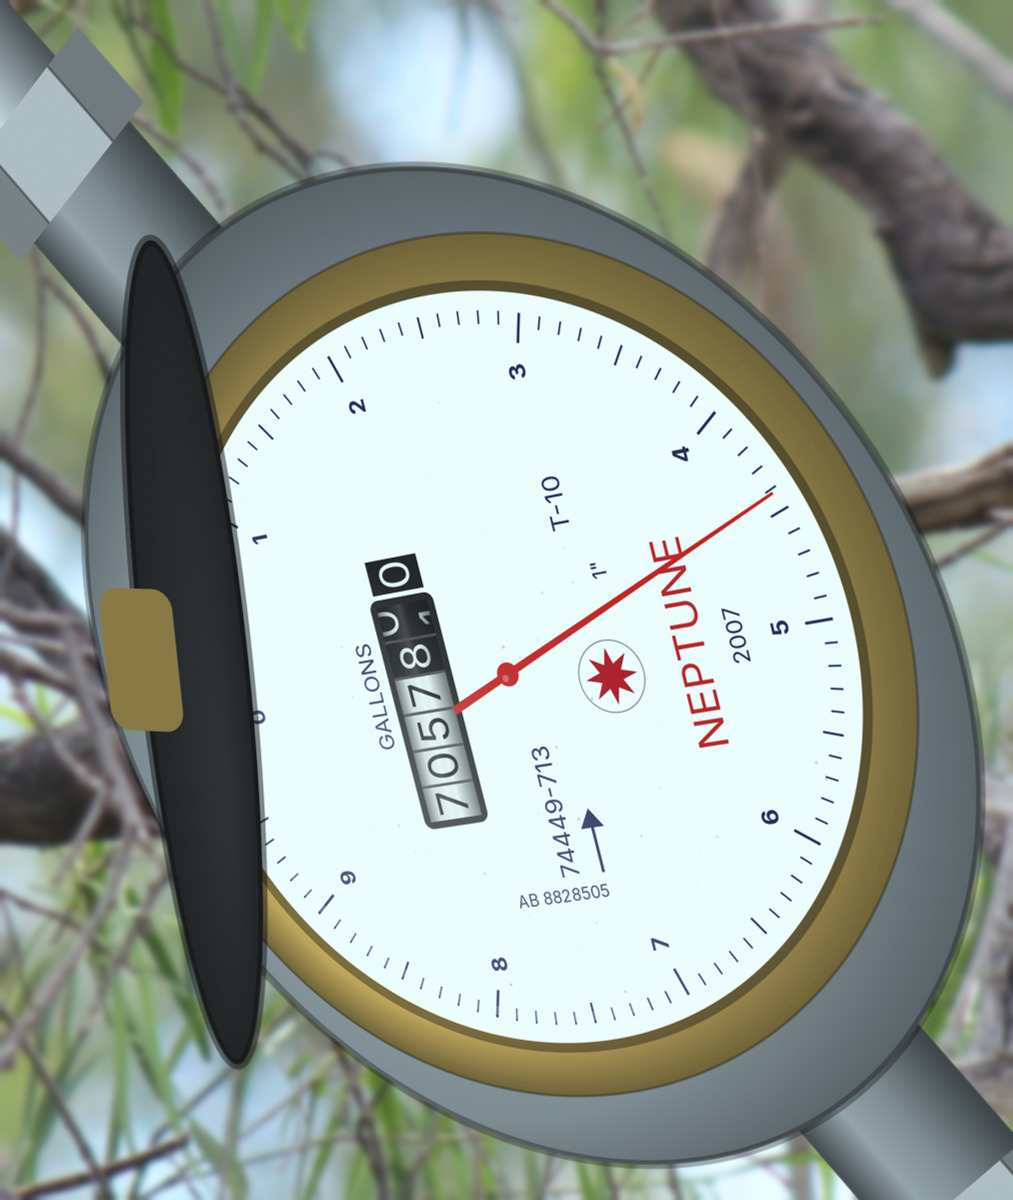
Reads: 7057804.4; gal
